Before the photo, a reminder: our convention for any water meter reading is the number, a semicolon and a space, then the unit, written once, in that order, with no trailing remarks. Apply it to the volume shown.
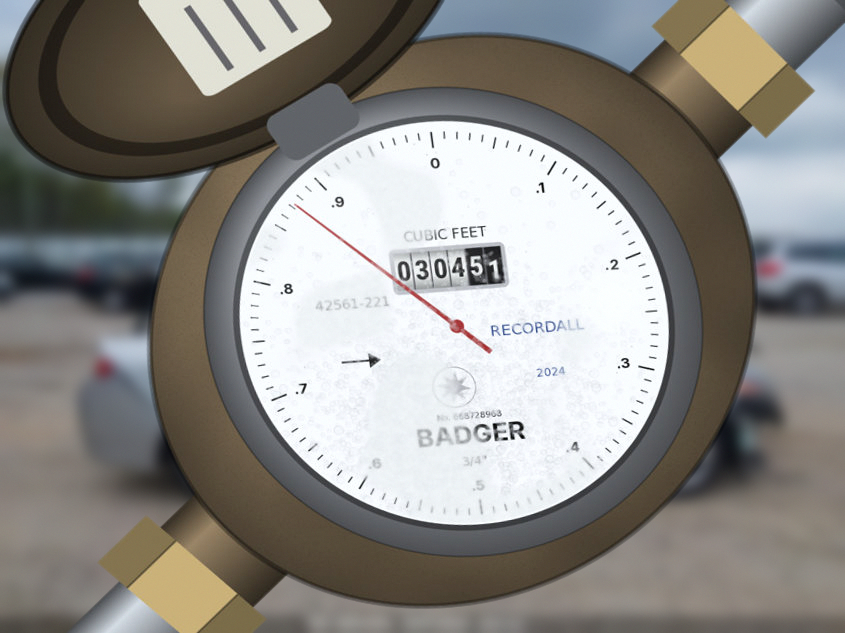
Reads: 30450.87; ft³
